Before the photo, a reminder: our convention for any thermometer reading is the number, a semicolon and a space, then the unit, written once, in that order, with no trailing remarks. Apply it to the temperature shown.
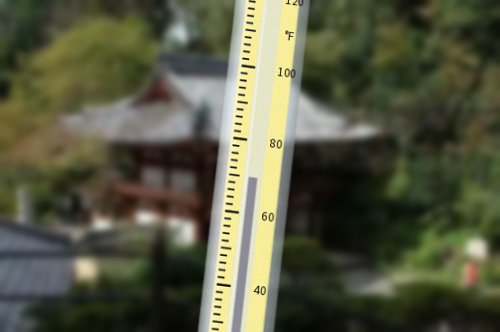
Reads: 70; °F
